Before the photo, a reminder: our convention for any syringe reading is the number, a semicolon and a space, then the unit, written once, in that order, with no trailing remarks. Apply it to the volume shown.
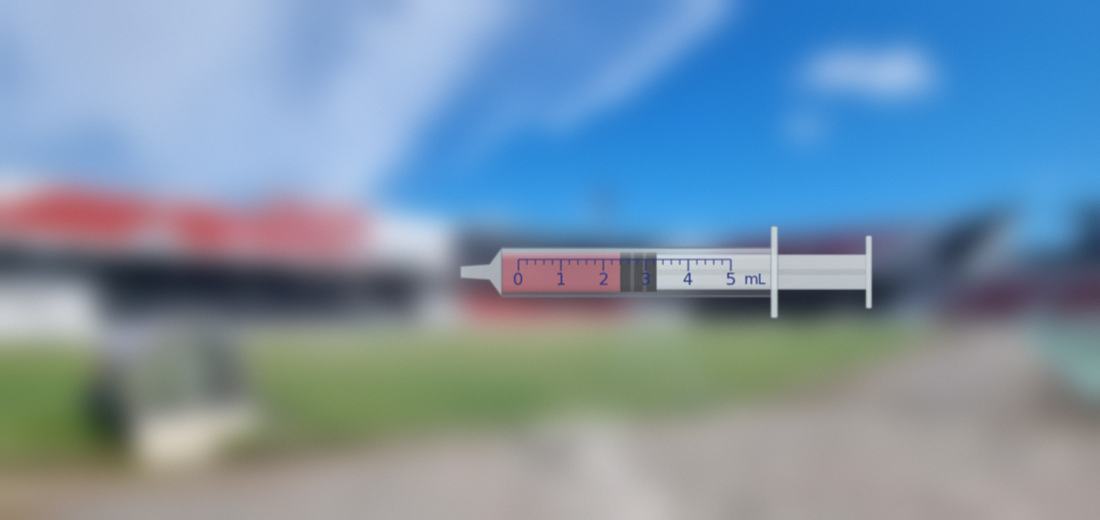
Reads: 2.4; mL
